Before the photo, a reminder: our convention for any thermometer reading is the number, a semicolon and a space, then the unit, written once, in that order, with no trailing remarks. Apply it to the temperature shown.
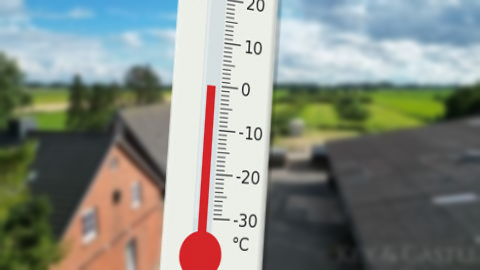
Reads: 0; °C
